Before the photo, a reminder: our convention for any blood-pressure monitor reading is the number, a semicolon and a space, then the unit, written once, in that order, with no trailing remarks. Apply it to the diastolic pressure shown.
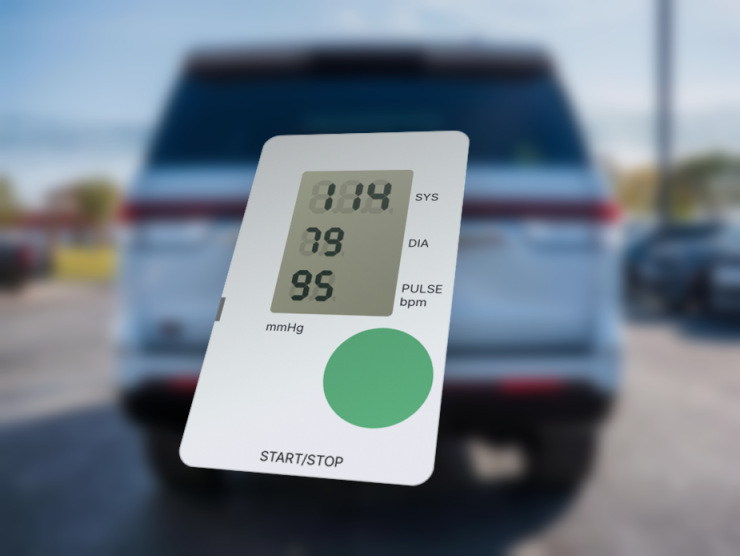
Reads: 79; mmHg
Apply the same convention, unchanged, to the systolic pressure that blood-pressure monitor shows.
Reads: 114; mmHg
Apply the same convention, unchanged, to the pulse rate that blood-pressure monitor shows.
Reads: 95; bpm
